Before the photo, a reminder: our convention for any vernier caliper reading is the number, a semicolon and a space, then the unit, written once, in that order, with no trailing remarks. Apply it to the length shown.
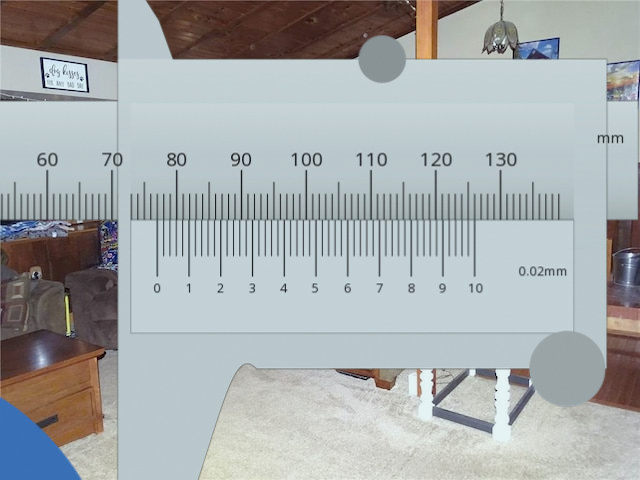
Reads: 77.0; mm
